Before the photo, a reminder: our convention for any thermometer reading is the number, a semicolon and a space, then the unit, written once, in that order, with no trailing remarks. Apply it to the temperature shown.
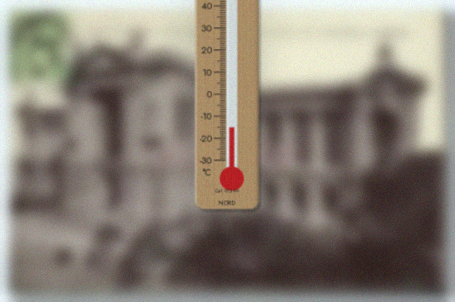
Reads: -15; °C
